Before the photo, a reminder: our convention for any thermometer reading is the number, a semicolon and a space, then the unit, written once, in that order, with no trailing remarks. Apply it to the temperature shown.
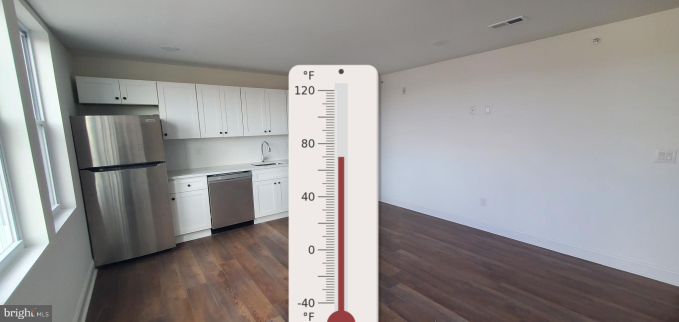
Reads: 70; °F
